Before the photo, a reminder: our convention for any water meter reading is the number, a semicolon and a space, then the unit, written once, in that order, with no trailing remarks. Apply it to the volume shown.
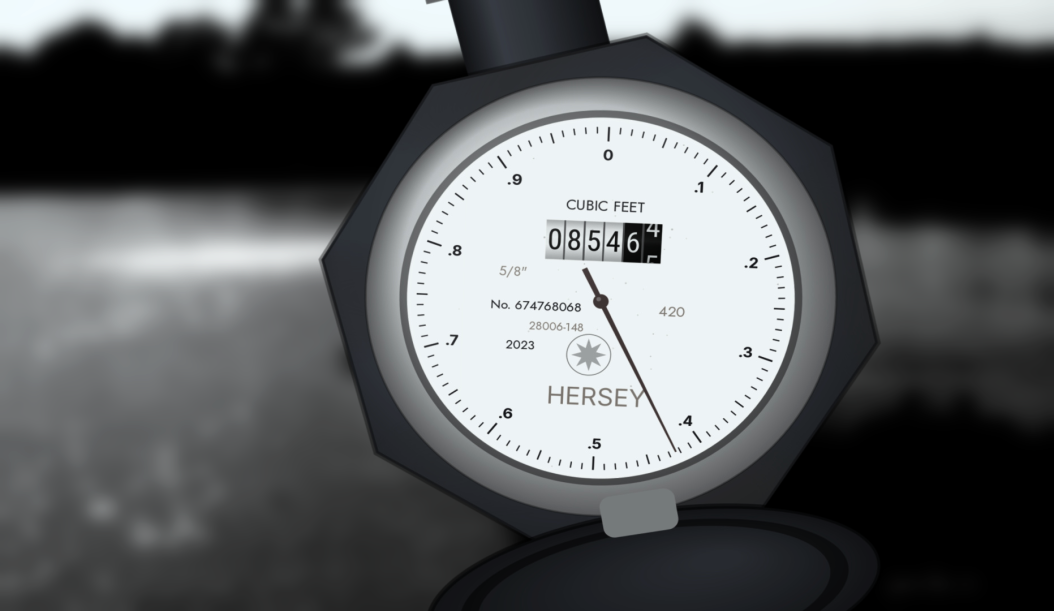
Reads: 85464.42; ft³
